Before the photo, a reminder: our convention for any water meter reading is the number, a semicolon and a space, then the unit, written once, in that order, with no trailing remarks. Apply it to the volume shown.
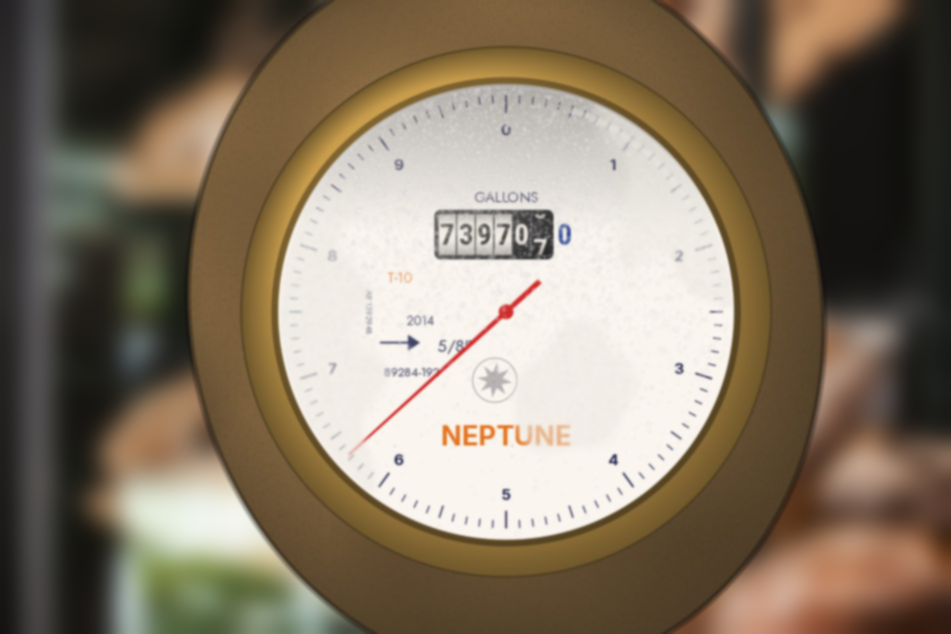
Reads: 7397066.3; gal
